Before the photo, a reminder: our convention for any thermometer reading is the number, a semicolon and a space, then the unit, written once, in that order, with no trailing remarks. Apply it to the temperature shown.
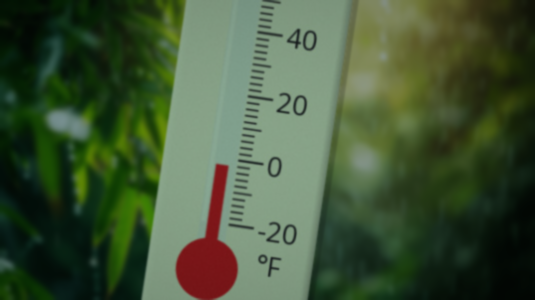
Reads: -2; °F
